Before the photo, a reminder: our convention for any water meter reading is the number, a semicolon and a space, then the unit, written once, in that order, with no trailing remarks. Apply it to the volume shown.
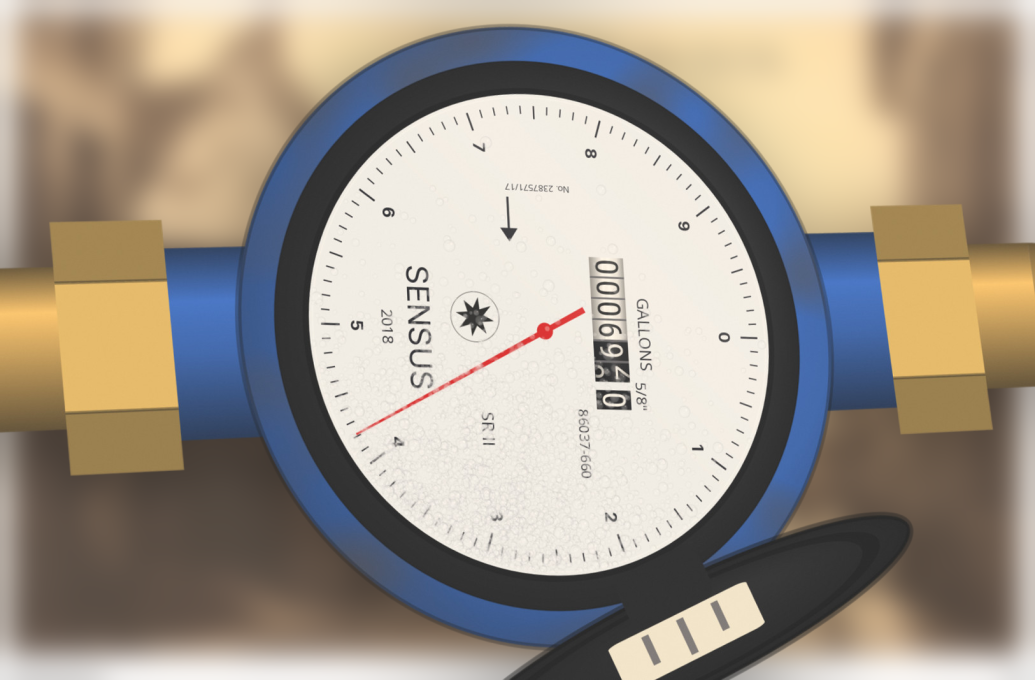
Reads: 6924.2; gal
